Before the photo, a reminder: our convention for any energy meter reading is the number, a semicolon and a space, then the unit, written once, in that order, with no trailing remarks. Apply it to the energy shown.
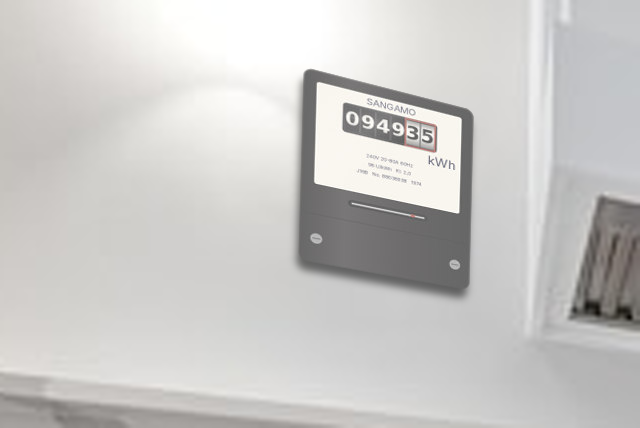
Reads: 949.35; kWh
